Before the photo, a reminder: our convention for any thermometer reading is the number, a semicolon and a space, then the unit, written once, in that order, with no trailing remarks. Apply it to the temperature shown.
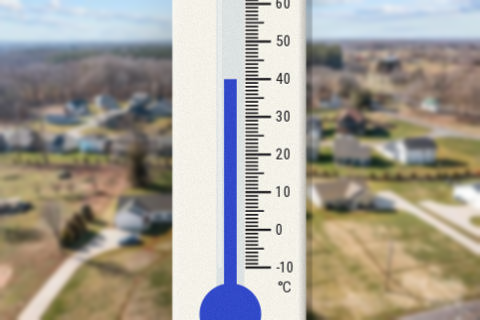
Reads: 40; °C
